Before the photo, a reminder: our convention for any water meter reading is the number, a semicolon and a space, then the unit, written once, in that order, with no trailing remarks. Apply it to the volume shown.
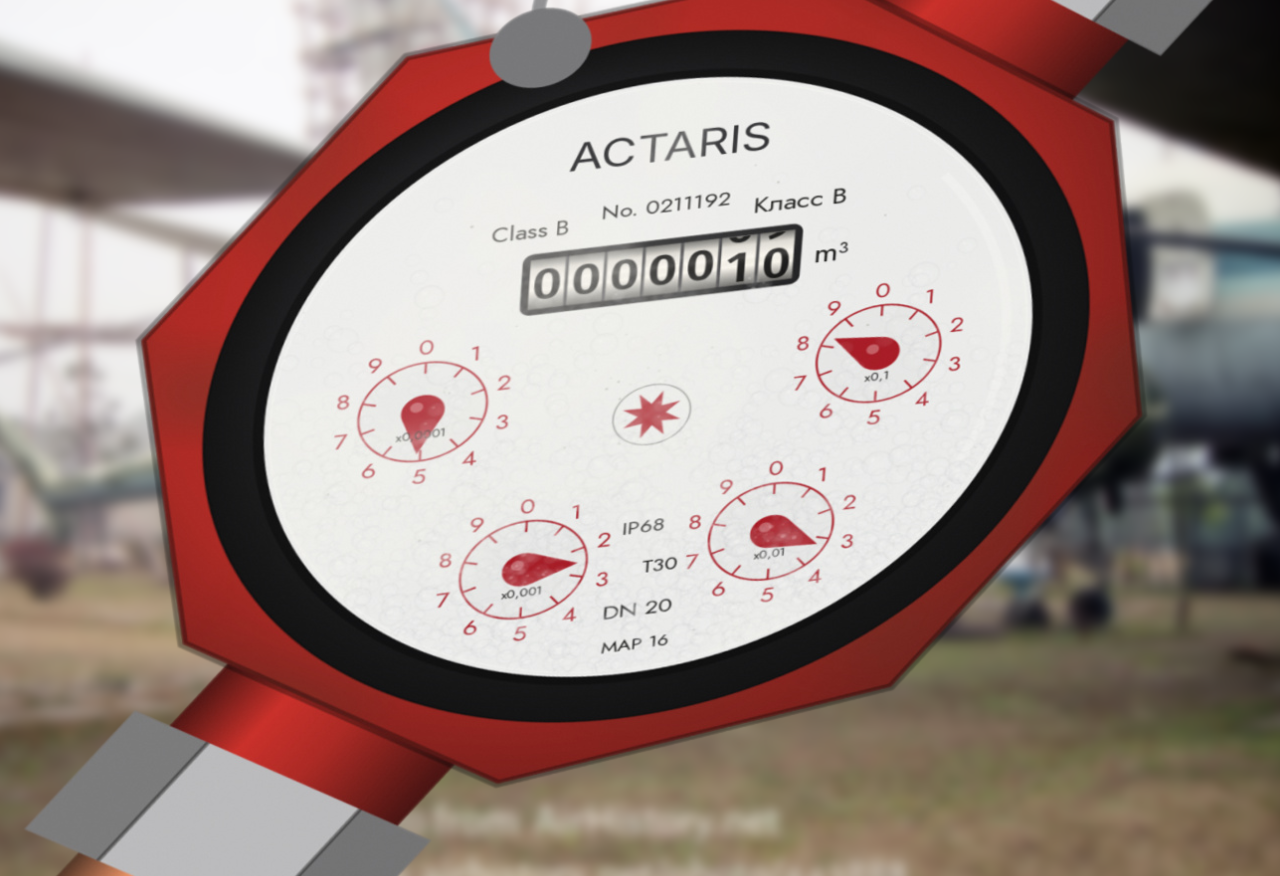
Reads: 9.8325; m³
